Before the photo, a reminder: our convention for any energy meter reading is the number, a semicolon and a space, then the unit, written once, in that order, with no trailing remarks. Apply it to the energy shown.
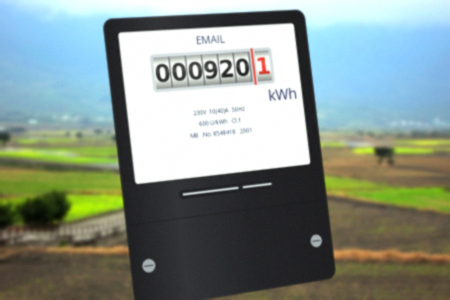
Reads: 920.1; kWh
